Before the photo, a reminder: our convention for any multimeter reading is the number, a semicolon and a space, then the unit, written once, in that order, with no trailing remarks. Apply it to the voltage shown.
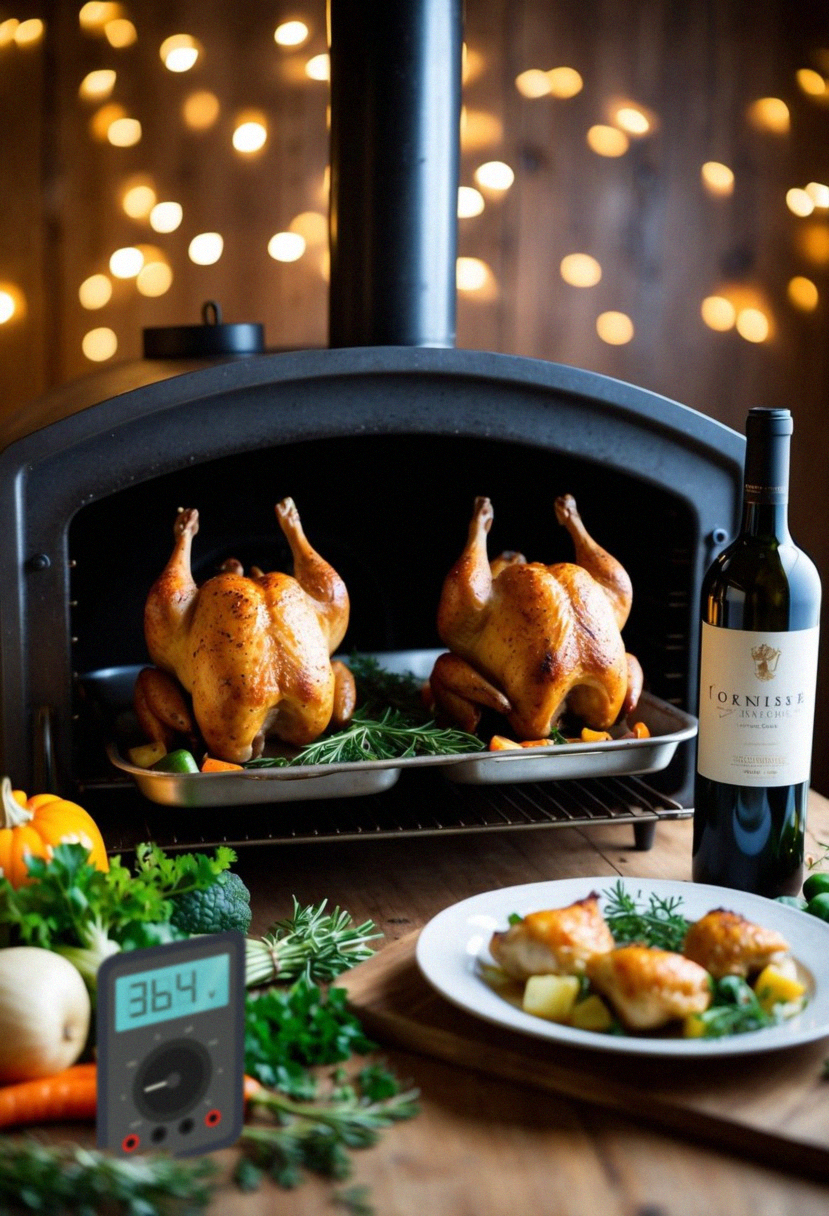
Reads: 364; V
